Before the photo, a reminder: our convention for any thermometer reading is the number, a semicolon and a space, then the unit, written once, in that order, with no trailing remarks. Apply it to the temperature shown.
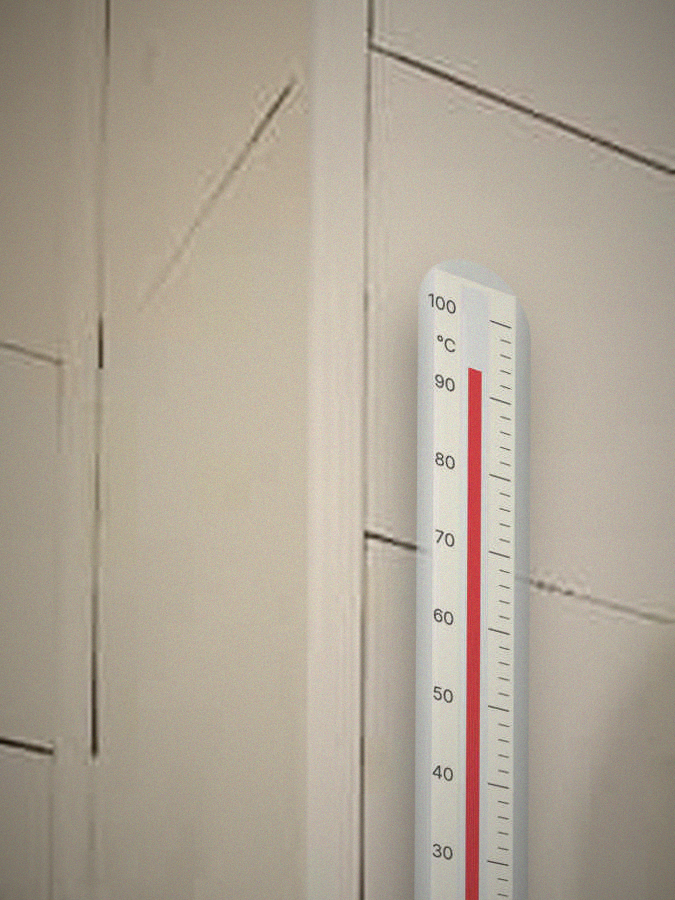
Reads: 93; °C
